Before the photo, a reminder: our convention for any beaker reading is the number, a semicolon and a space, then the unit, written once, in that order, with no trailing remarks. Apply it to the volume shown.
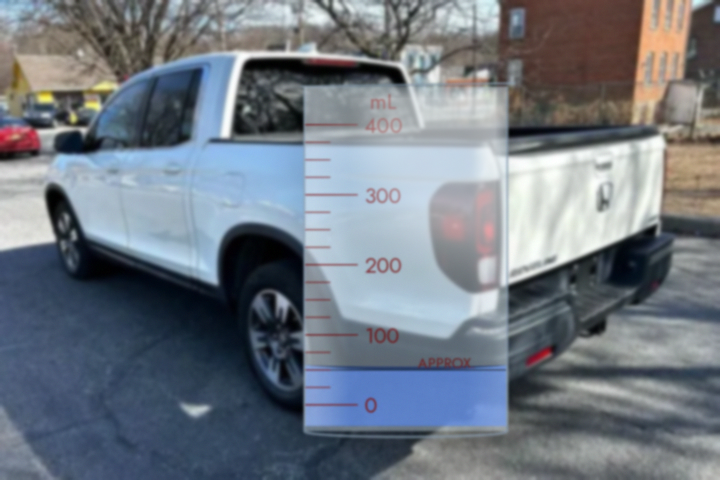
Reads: 50; mL
